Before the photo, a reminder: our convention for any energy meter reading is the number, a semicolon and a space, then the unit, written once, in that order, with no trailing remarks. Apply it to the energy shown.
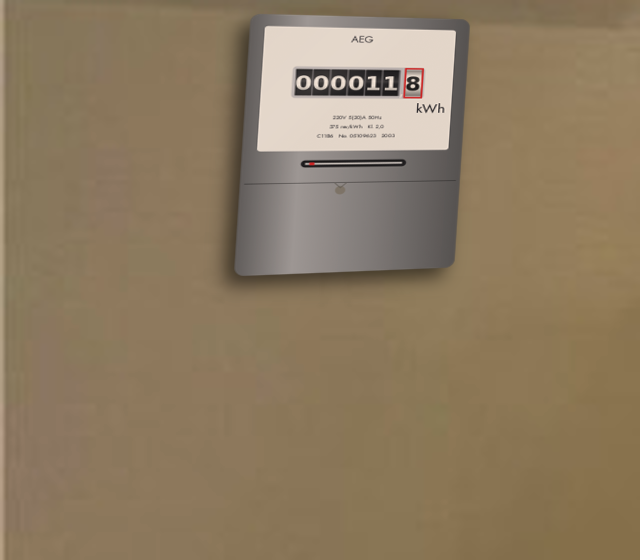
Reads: 11.8; kWh
